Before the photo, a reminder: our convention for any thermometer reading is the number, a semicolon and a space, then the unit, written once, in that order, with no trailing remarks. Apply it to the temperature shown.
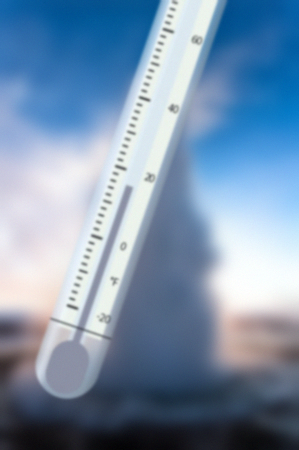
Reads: 16; °F
